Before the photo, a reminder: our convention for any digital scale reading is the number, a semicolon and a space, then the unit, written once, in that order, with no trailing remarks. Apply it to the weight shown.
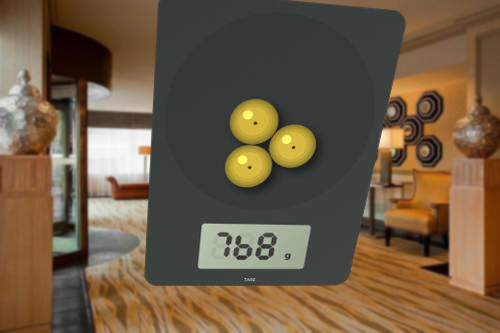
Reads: 768; g
